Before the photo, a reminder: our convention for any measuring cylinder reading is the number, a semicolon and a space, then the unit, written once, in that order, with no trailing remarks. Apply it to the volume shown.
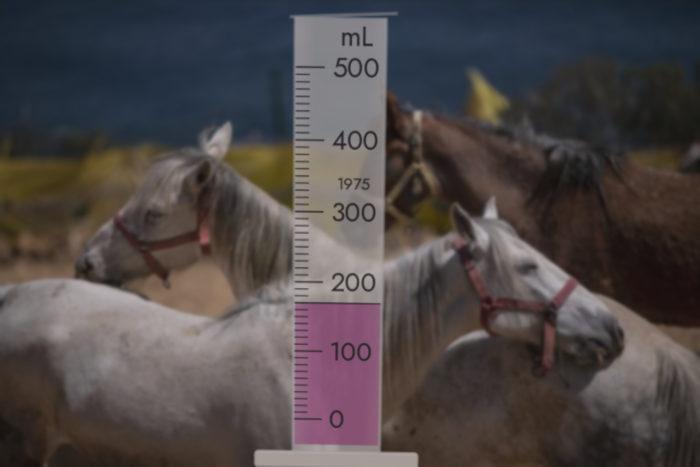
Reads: 170; mL
